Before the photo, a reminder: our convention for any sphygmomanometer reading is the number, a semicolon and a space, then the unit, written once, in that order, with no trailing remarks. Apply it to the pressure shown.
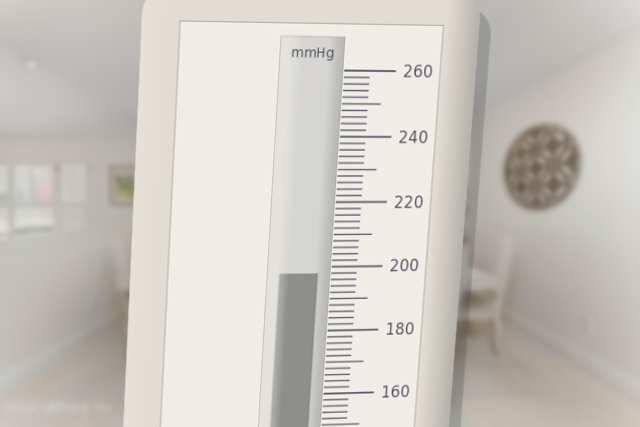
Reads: 198; mmHg
